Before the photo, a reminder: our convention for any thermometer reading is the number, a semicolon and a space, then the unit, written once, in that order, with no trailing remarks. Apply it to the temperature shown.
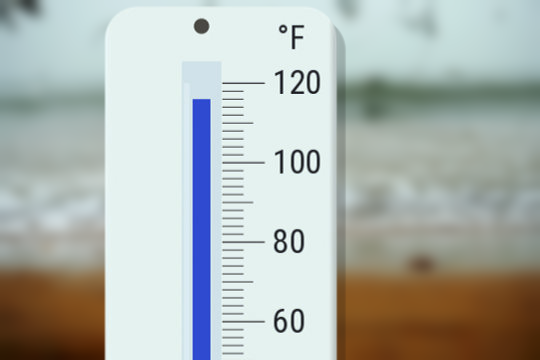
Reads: 116; °F
